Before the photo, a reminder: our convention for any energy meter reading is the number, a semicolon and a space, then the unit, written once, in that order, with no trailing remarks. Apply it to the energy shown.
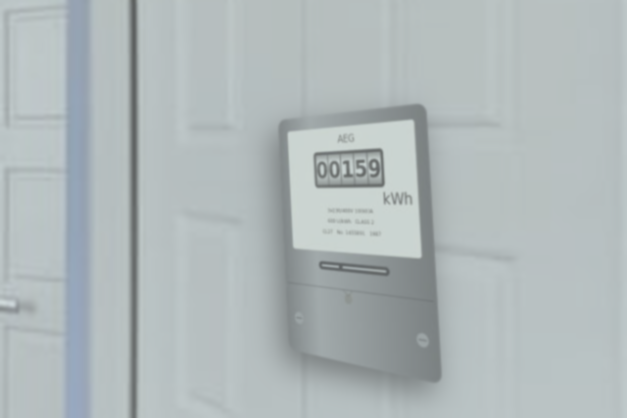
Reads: 159; kWh
